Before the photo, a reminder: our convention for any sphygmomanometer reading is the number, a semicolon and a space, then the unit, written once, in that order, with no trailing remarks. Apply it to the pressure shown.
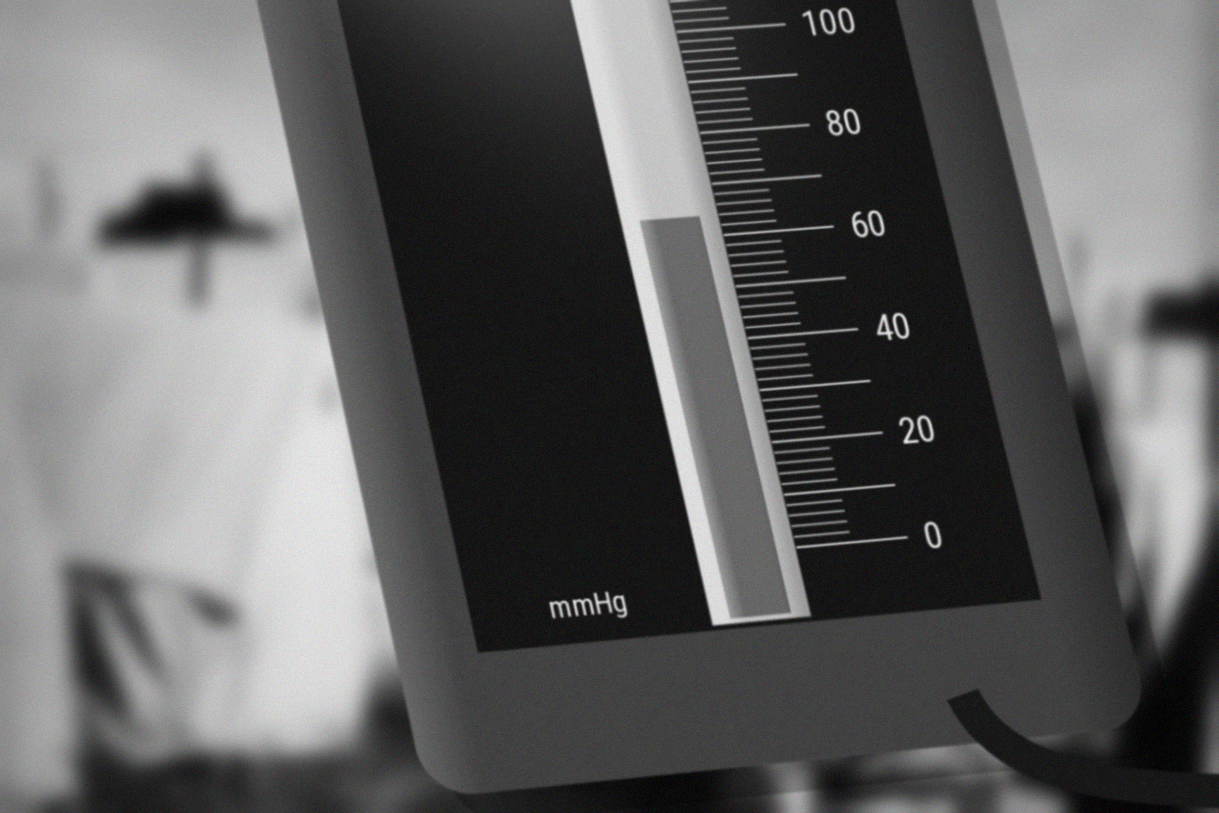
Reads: 64; mmHg
